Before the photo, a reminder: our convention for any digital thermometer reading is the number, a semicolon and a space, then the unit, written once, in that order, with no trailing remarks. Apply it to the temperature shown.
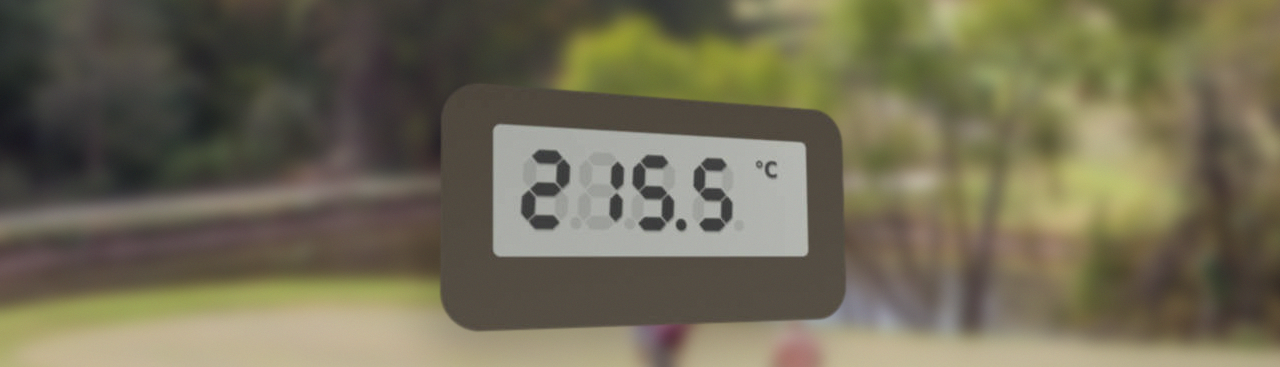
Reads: 215.5; °C
